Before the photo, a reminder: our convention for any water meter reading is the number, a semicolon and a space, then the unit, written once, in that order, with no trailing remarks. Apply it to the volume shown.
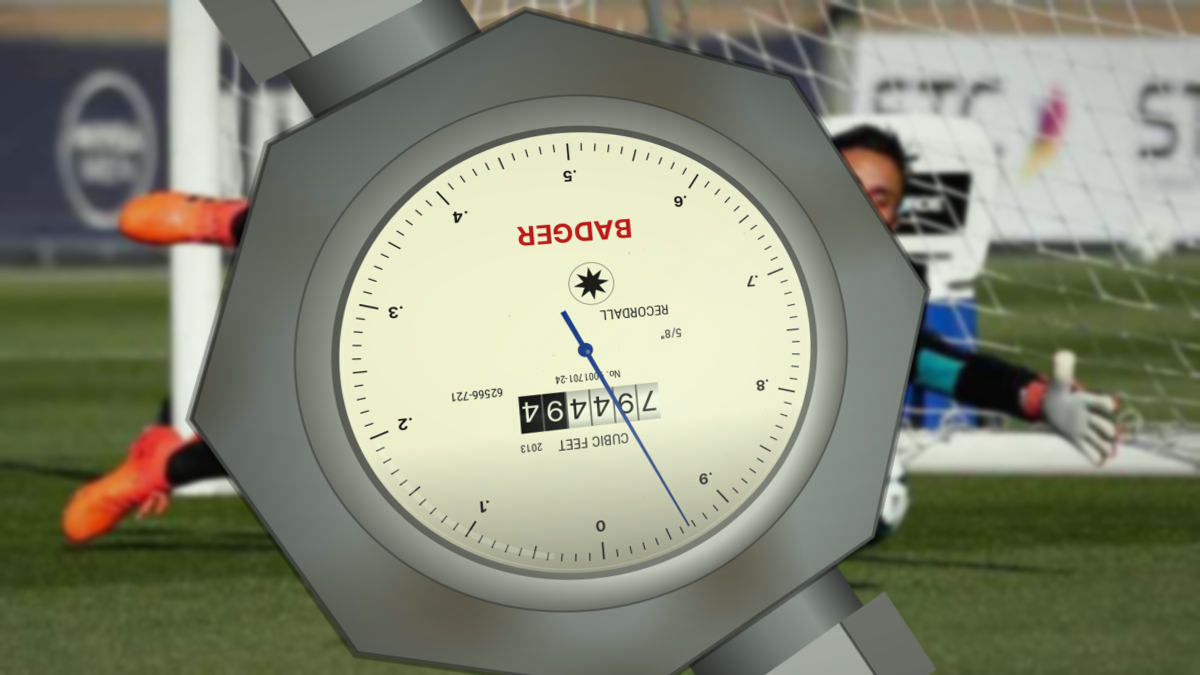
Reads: 794493.93; ft³
